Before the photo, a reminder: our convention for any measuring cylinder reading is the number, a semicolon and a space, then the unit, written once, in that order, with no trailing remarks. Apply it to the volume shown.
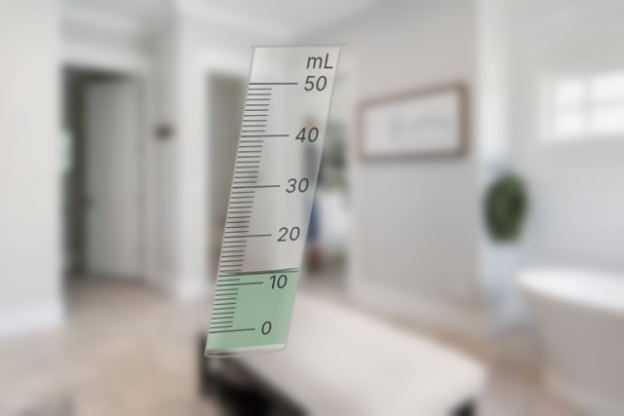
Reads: 12; mL
